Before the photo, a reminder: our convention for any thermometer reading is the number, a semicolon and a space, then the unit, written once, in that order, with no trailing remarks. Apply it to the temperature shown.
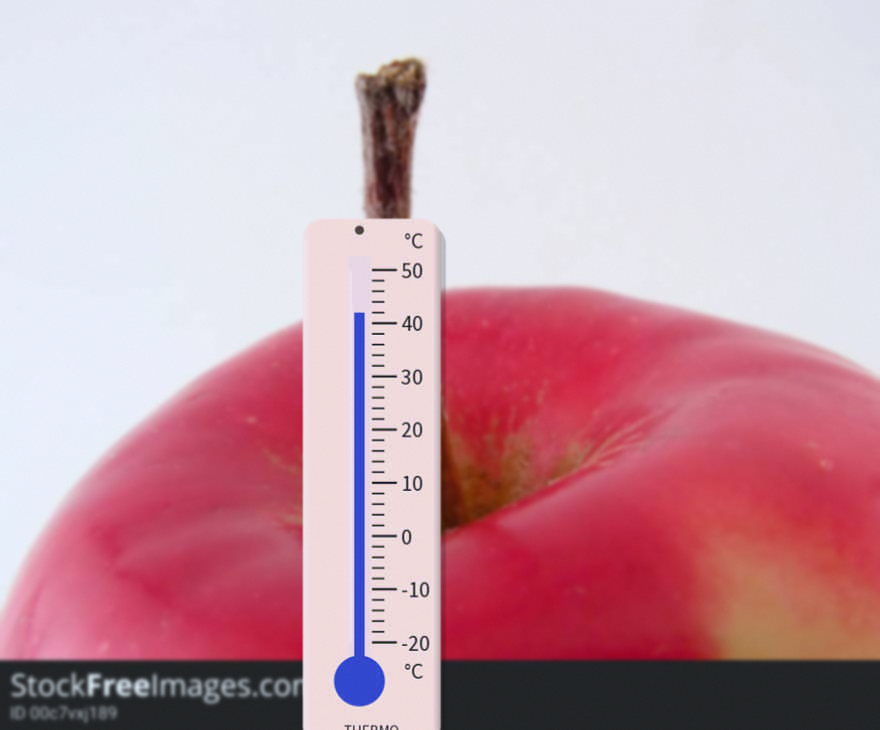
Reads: 42; °C
